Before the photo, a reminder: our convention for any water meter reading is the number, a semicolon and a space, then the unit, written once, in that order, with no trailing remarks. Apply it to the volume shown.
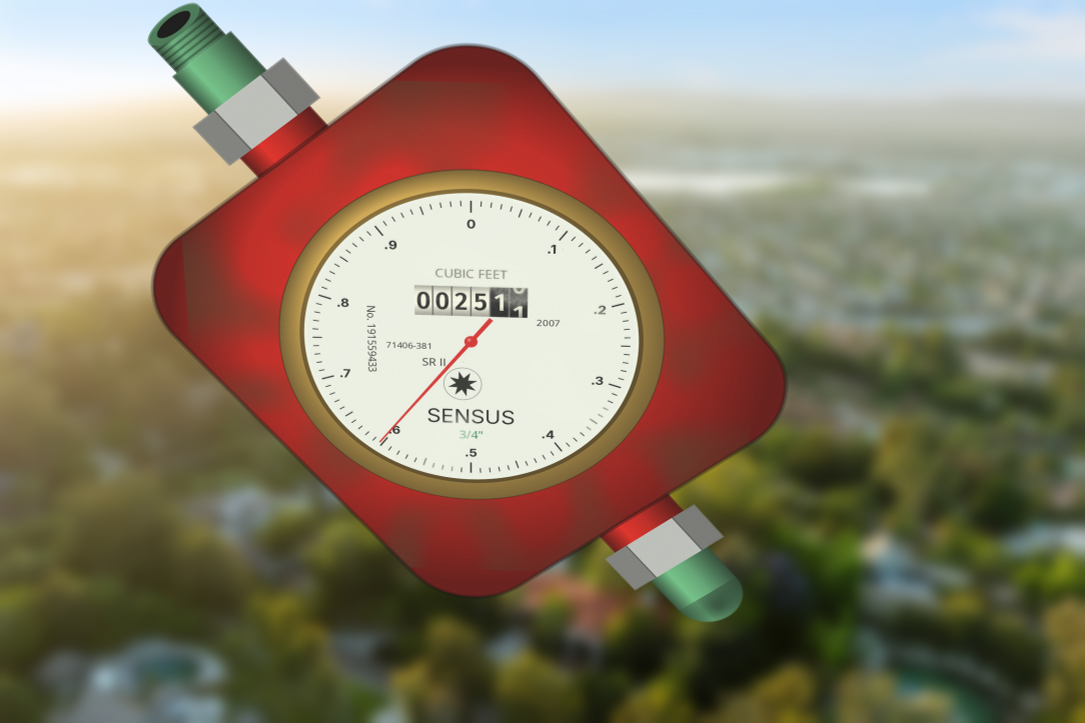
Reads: 2510.60; ft³
